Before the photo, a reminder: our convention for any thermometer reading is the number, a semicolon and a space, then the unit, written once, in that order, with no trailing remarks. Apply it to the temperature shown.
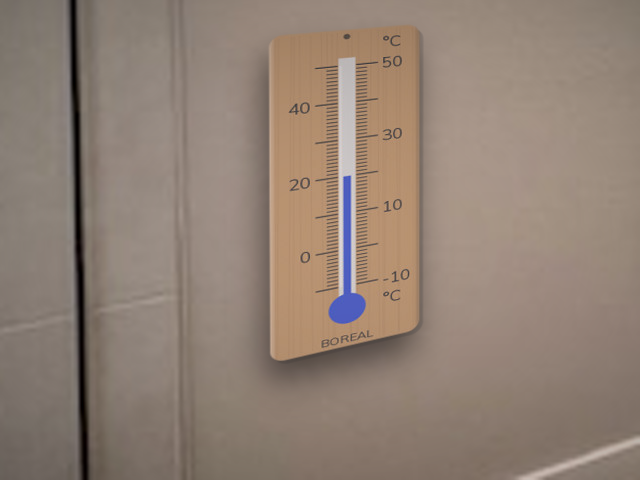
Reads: 20; °C
